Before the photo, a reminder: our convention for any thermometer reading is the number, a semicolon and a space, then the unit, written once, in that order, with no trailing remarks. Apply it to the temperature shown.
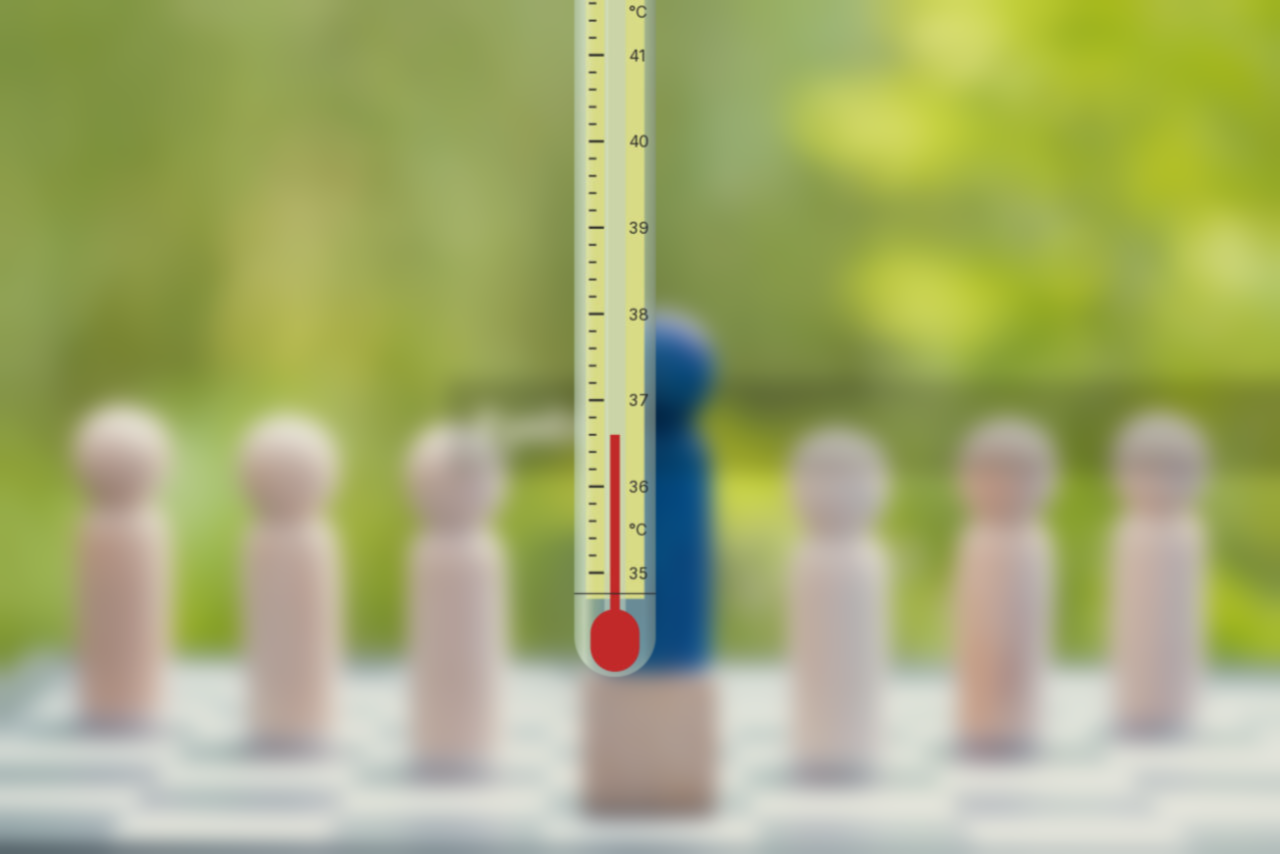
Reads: 36.6; °C
